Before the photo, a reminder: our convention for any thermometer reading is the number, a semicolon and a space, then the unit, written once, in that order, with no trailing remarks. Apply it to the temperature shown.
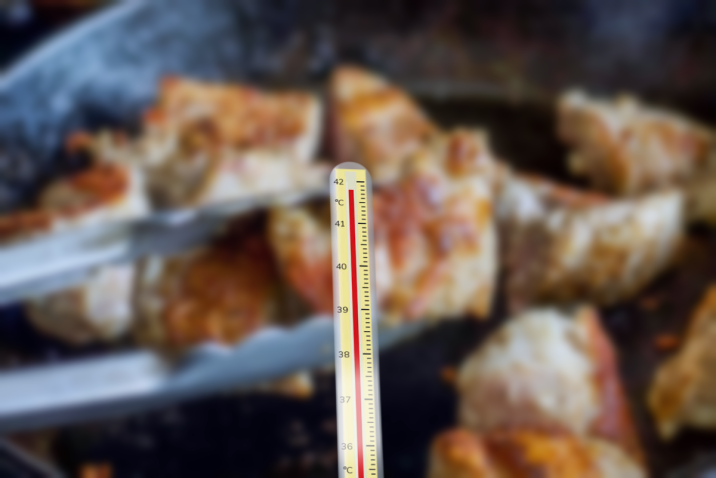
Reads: 41.8; °C
